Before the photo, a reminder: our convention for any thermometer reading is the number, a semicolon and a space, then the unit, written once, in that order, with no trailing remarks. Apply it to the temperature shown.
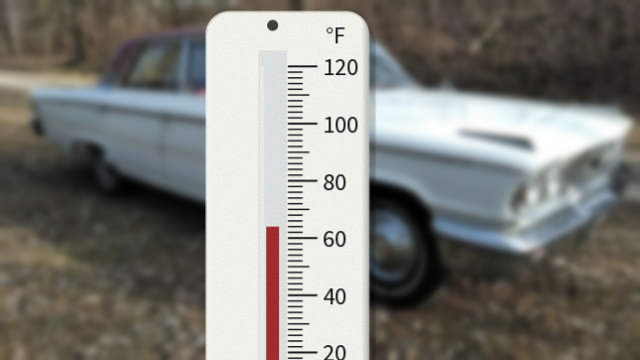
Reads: 64; °F
